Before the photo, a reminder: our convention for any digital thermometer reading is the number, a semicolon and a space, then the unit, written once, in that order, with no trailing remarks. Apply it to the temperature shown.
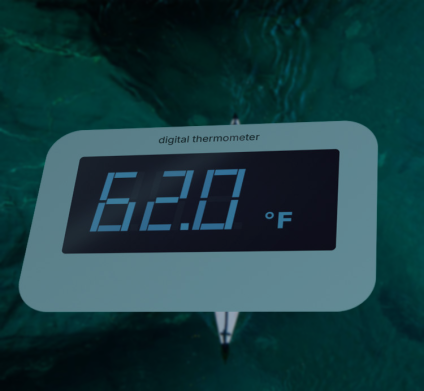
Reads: 62.0; °F
